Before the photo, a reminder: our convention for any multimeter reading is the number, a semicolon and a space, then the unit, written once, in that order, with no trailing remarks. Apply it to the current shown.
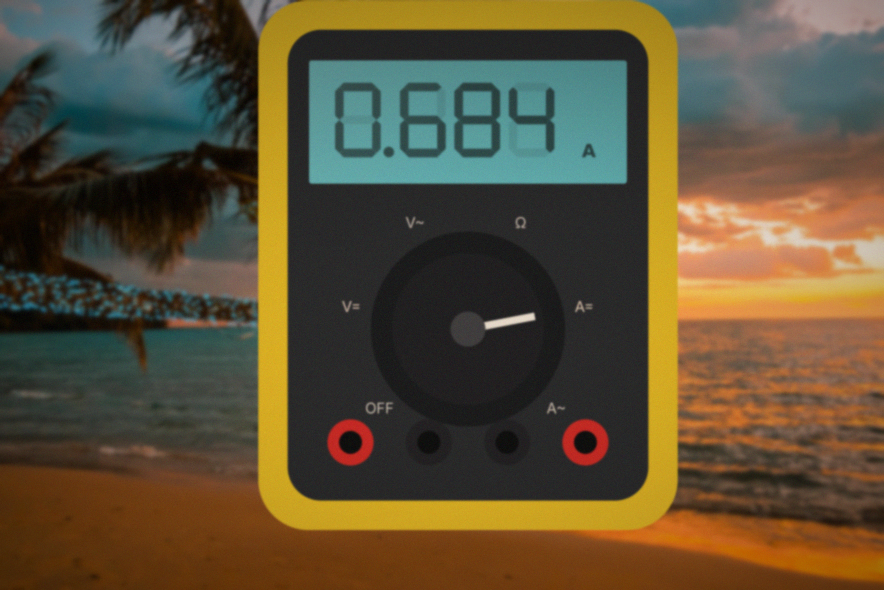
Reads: 0.684; A
